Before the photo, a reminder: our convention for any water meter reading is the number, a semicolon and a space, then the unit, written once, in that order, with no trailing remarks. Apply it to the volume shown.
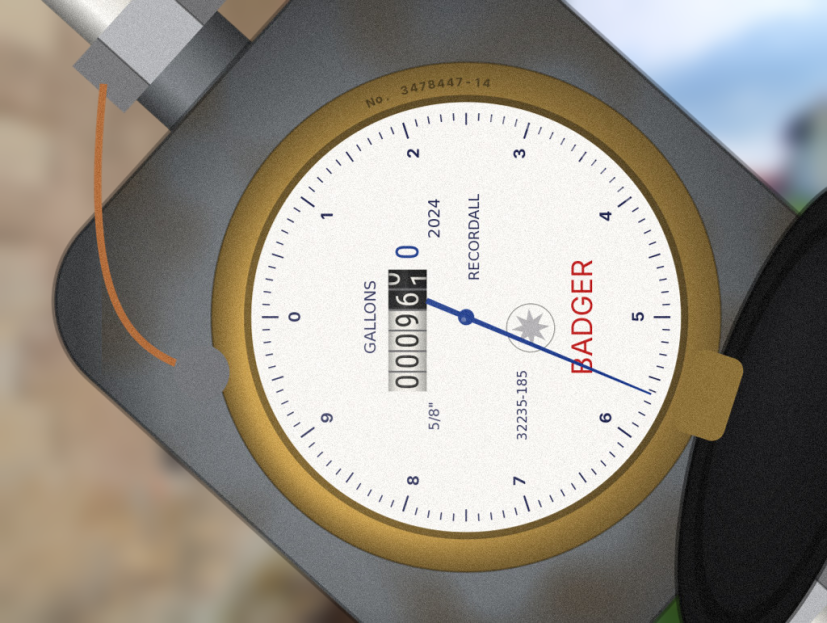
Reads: 9605.6; gal
